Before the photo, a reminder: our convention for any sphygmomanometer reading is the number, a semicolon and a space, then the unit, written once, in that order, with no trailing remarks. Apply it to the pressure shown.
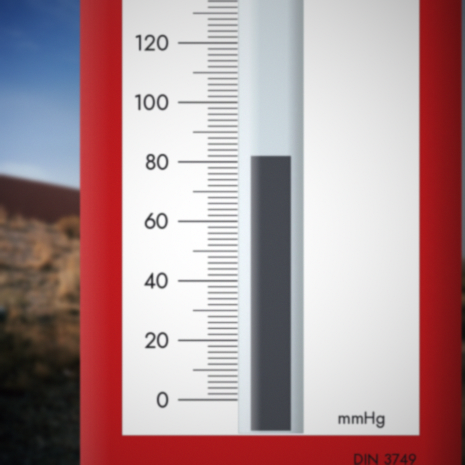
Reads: 82; mmHg
